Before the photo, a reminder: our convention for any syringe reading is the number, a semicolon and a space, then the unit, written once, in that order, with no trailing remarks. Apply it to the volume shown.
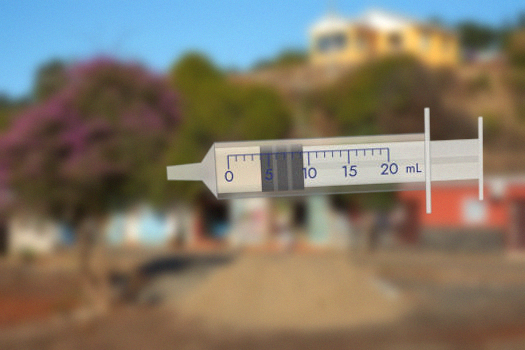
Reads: 4; mL
